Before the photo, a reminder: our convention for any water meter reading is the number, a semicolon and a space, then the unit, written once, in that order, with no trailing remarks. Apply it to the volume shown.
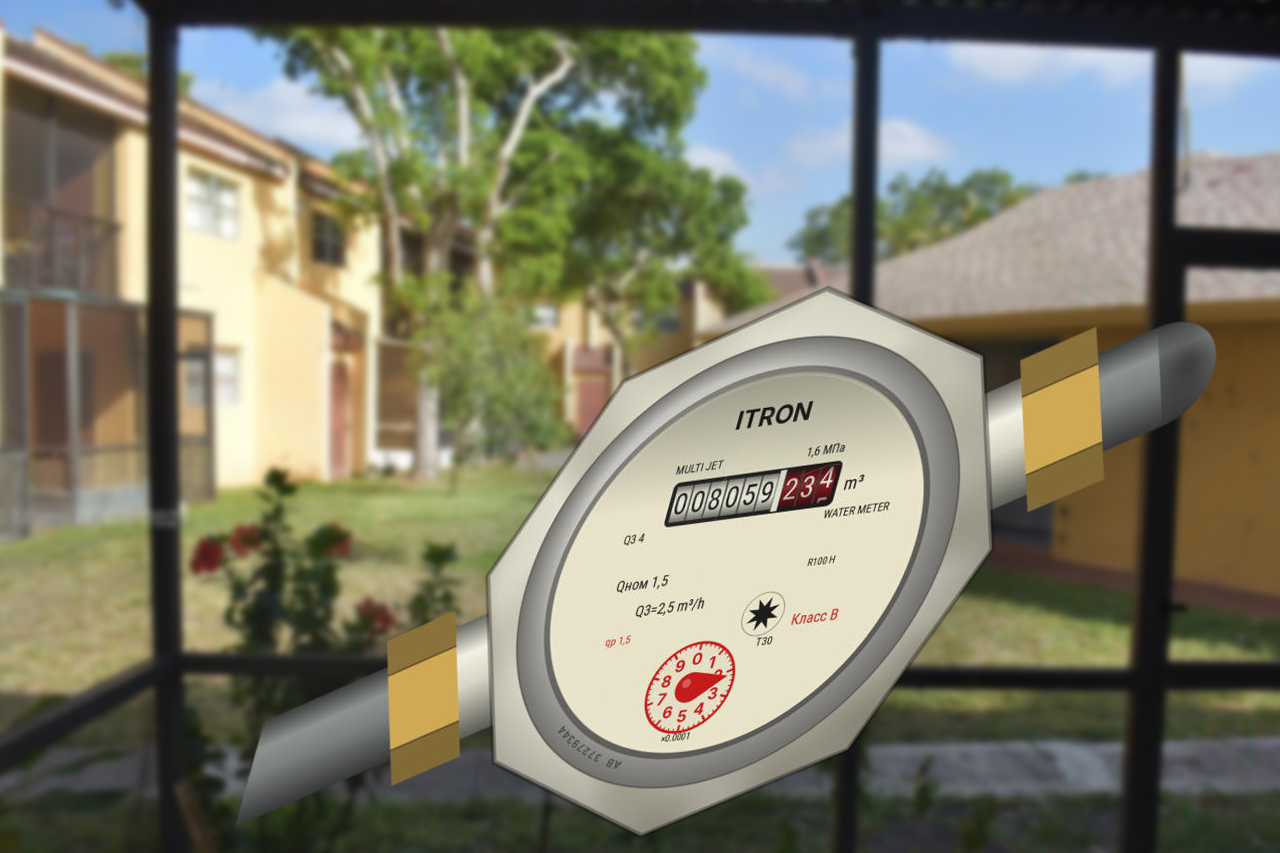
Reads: 8059.2342; m³
